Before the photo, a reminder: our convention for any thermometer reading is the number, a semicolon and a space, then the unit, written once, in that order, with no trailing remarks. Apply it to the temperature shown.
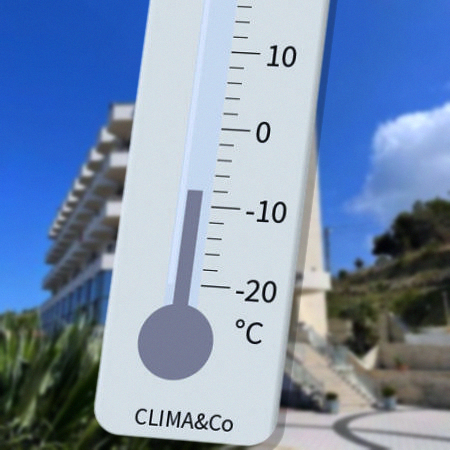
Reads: -8; °C
